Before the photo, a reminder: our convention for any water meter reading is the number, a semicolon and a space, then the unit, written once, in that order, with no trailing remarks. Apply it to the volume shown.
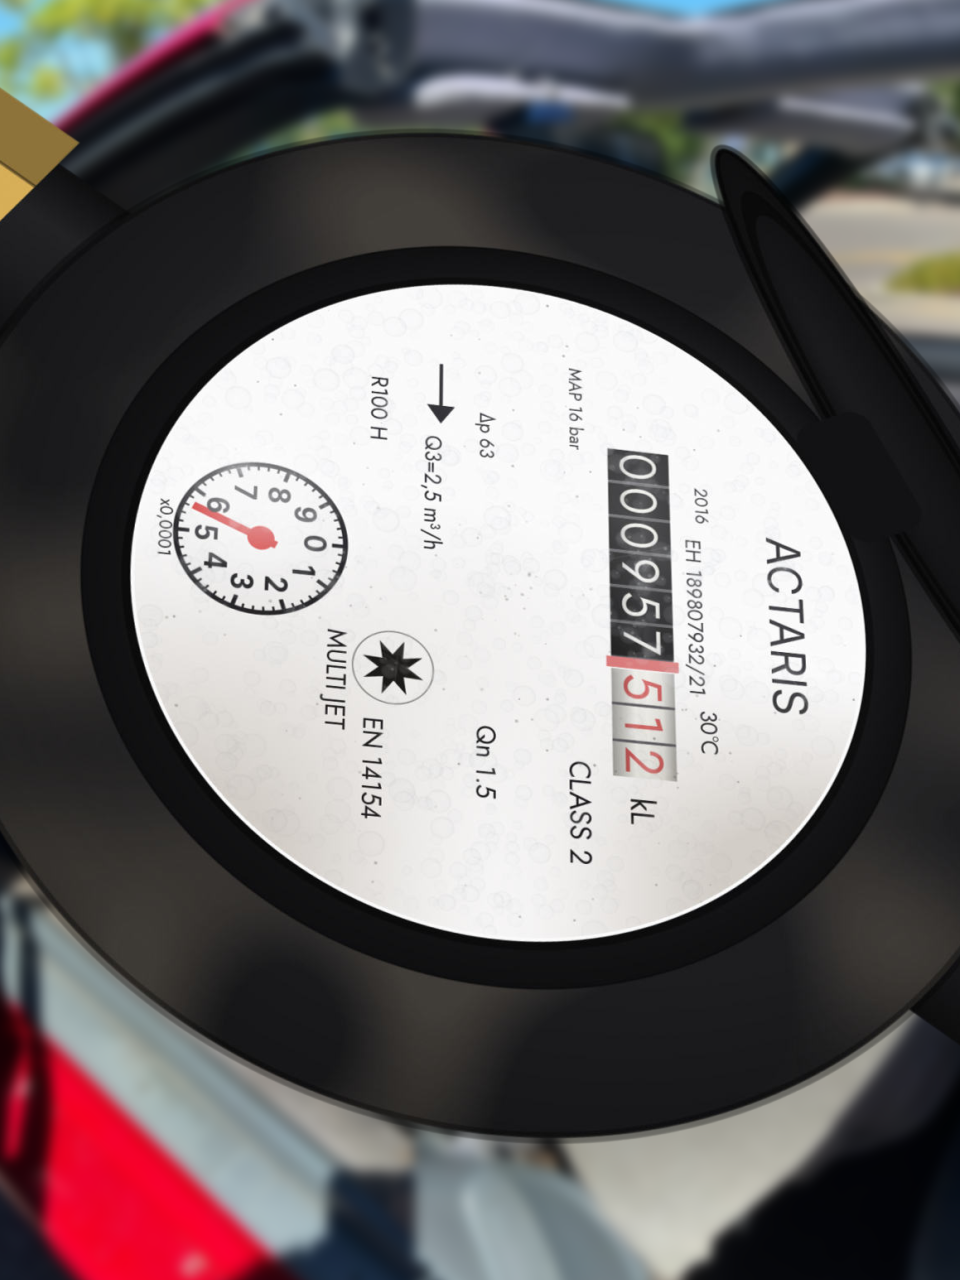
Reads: 957.5125; kL
